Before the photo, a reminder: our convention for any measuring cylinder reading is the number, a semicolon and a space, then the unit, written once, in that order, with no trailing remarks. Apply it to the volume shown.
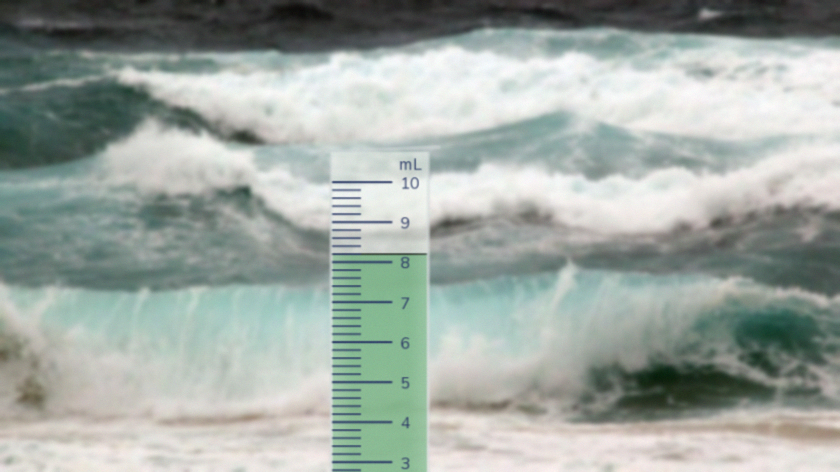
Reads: 8.2; mL
